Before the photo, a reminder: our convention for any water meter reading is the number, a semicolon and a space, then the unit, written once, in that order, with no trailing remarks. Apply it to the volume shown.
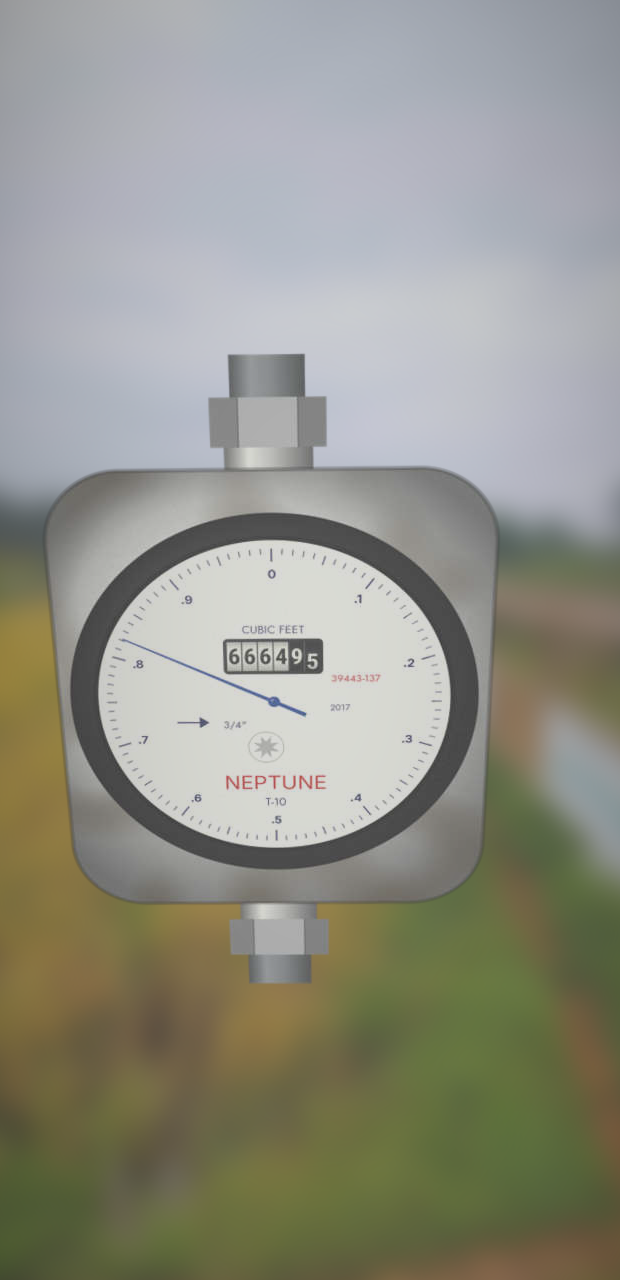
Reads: 666494.82; ft³
